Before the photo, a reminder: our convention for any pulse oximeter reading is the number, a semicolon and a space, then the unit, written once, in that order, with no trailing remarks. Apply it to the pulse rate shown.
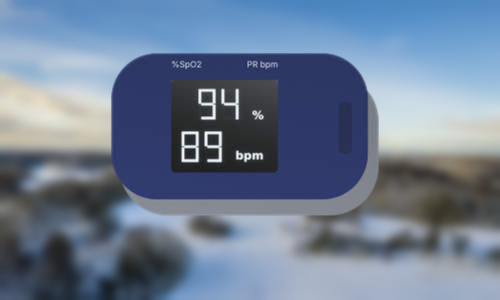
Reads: 89; bpm
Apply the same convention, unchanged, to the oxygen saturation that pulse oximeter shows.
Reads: 94; %
